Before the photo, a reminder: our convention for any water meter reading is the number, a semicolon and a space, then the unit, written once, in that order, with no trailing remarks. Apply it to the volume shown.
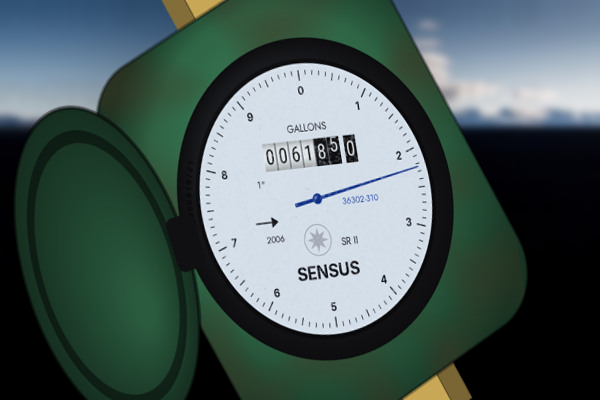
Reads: 61852.2; gal
